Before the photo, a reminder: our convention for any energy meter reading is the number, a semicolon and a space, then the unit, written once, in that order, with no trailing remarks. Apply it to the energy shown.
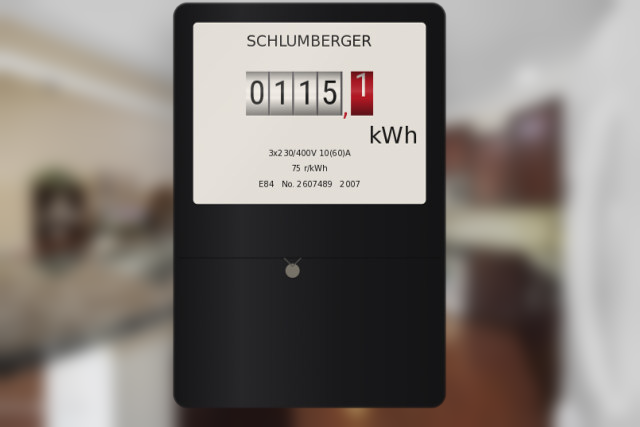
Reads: 115.1; kWh
